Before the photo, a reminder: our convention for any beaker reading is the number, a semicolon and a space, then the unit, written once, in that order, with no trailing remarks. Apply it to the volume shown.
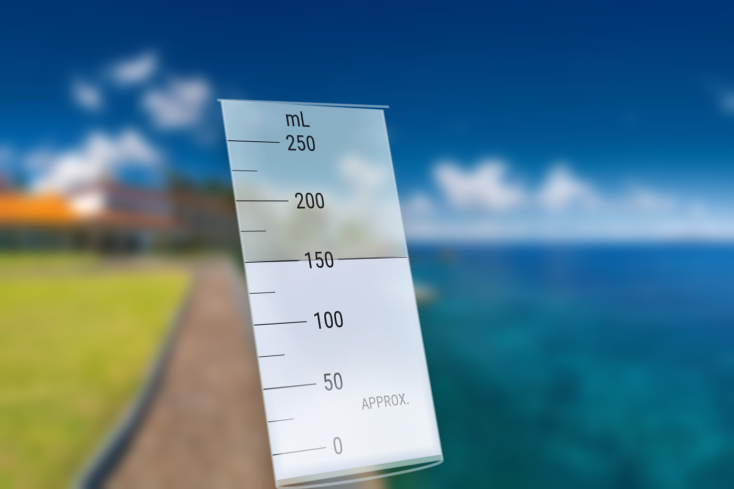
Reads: 150; mL
